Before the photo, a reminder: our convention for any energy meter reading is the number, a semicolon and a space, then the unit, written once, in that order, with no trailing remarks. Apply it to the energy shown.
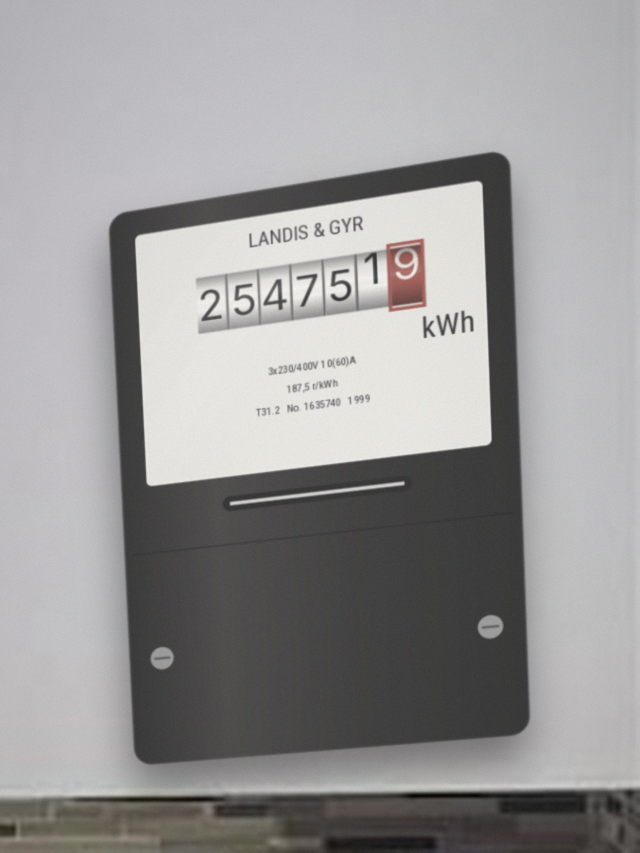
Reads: 254751.9; kWh
